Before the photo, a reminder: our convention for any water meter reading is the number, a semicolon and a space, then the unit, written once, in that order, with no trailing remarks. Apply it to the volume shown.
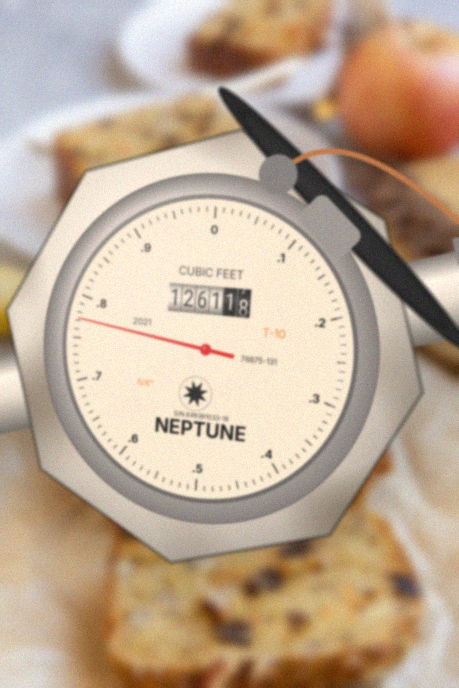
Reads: 126117.77; ft³
